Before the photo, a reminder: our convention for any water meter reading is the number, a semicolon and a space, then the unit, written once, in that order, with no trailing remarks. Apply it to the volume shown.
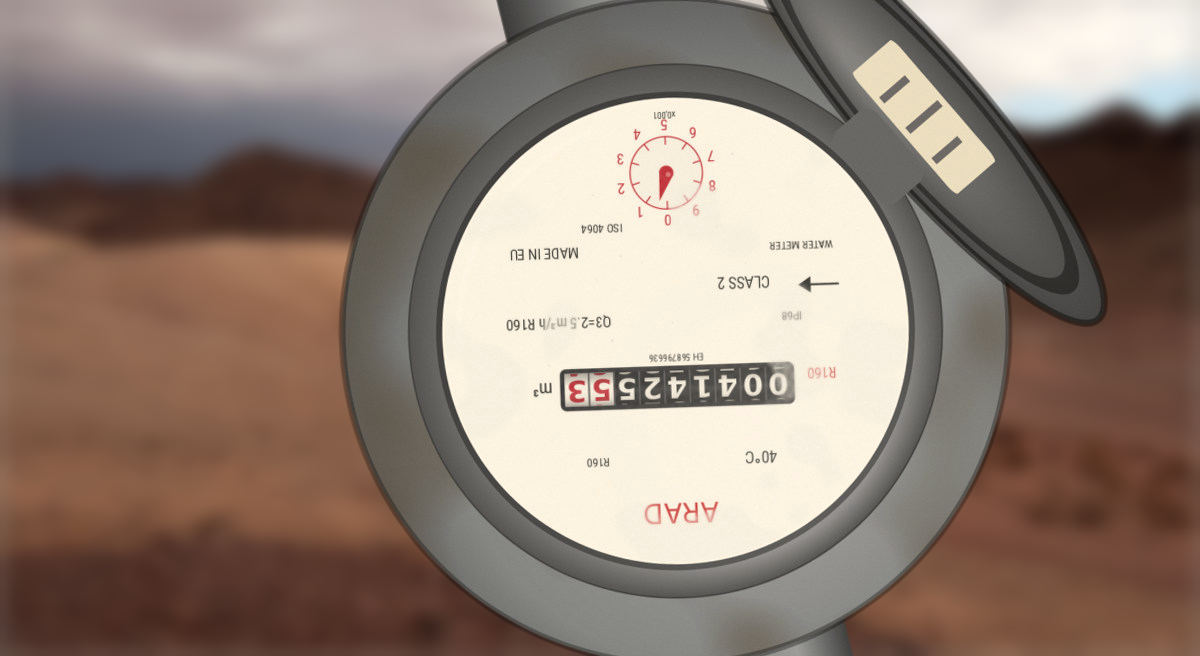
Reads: 41425.530; m³
